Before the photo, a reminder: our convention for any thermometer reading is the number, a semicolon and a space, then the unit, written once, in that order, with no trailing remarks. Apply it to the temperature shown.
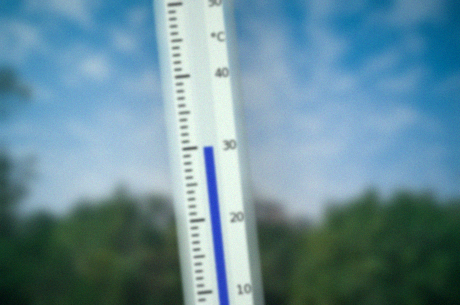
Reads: 30; °C
